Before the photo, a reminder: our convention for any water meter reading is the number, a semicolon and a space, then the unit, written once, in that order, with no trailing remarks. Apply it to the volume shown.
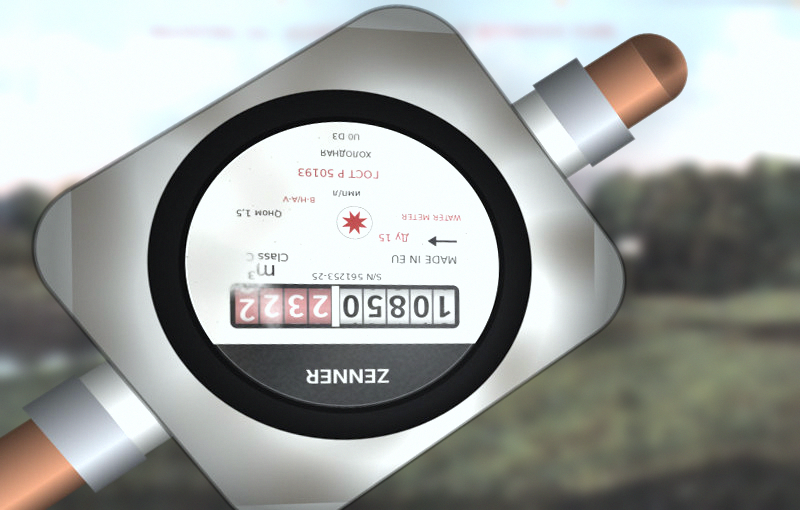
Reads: 10850.2322; m³
